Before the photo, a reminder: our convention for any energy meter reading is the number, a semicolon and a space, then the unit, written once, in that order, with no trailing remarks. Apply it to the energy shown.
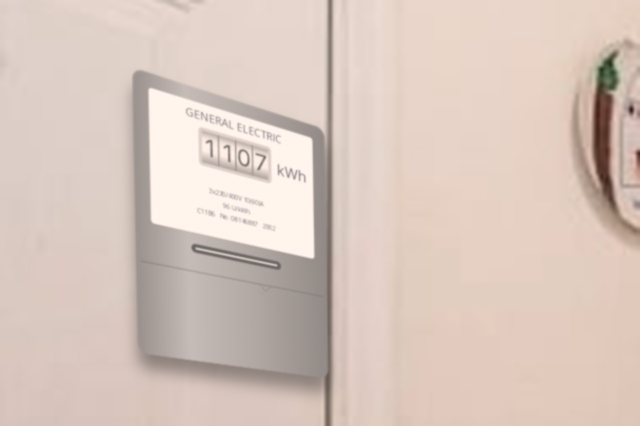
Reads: 1107; kWh
